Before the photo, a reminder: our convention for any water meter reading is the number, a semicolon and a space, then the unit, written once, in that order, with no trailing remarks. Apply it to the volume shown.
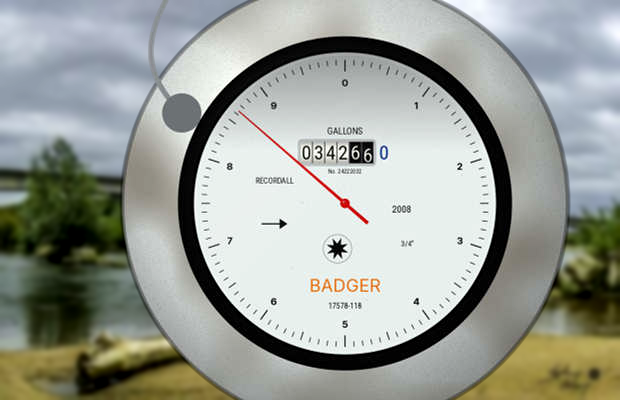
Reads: 342658.6; gal
